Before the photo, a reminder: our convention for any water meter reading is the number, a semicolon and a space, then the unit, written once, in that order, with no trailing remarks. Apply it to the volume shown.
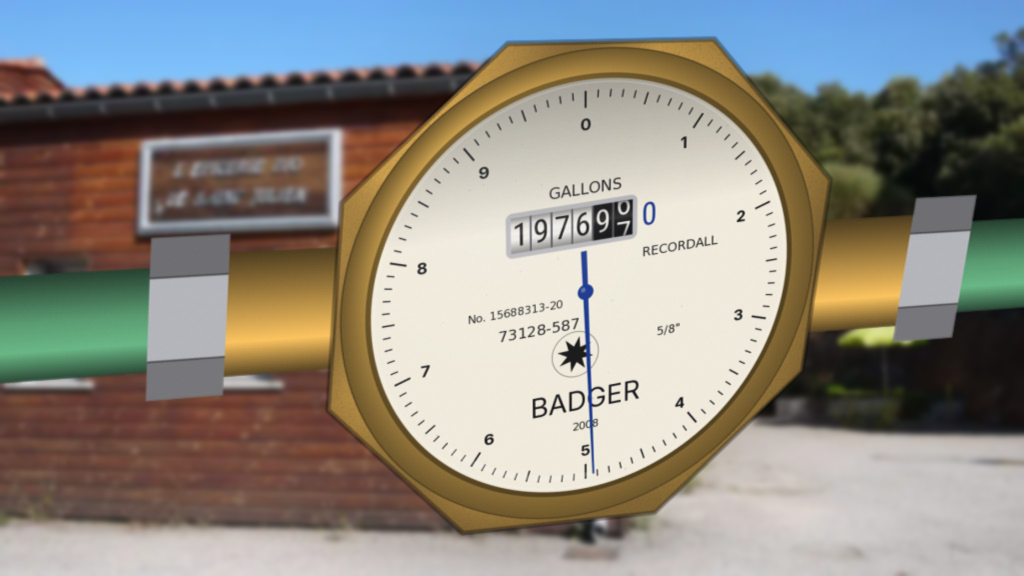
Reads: 1976964.9; gal
